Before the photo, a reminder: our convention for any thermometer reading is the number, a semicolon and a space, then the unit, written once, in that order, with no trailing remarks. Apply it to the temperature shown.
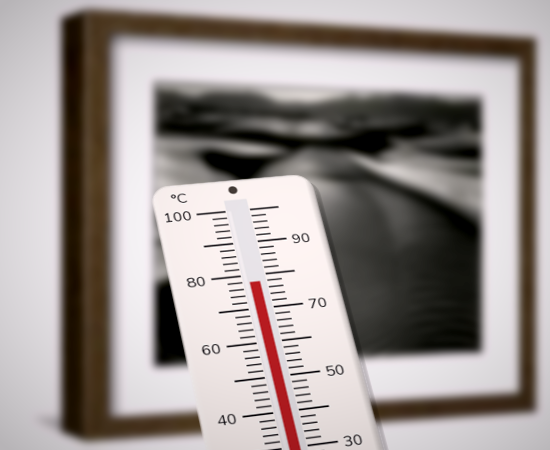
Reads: 78; °C
